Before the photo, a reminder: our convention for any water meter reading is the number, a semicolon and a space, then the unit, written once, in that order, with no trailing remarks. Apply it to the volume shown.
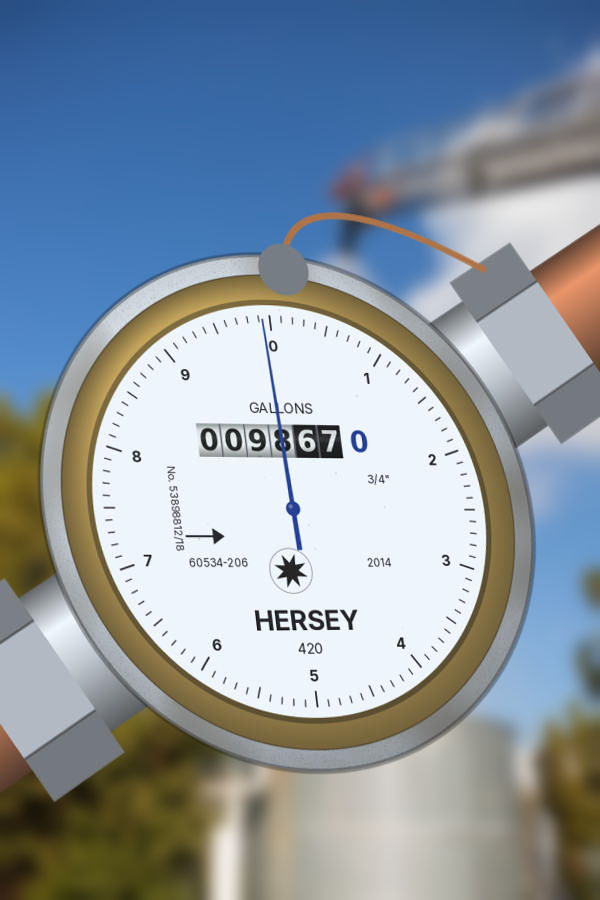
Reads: 98669.9; gal
